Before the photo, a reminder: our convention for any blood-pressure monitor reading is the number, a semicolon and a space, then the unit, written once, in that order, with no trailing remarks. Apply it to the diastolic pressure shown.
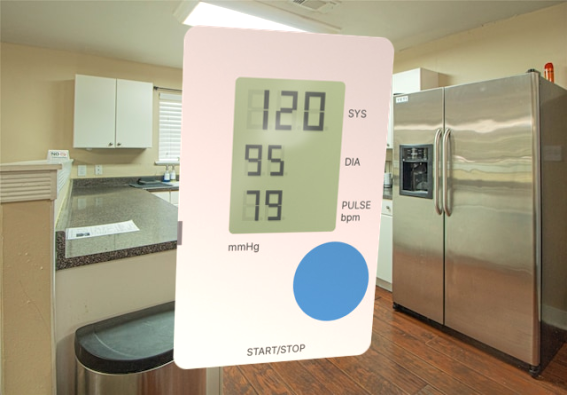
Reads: 95; mmHg
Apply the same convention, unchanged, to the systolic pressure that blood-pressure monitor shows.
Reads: 120; mmHg
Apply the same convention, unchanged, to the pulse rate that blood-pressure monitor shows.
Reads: 79; bpm
